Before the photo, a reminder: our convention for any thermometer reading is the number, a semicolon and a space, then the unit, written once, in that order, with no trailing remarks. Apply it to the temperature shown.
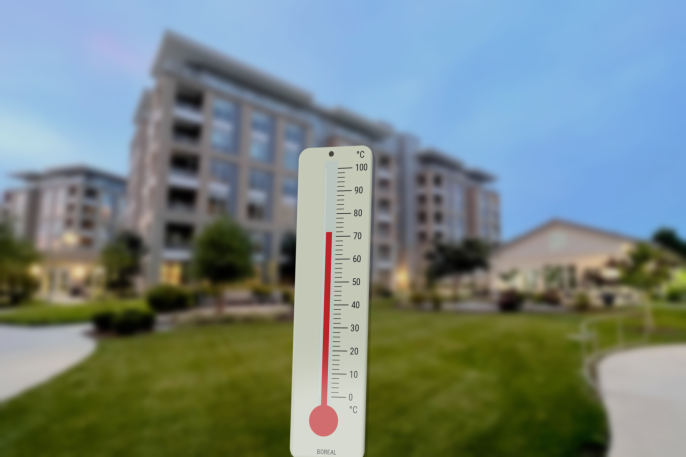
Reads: 72; °C
